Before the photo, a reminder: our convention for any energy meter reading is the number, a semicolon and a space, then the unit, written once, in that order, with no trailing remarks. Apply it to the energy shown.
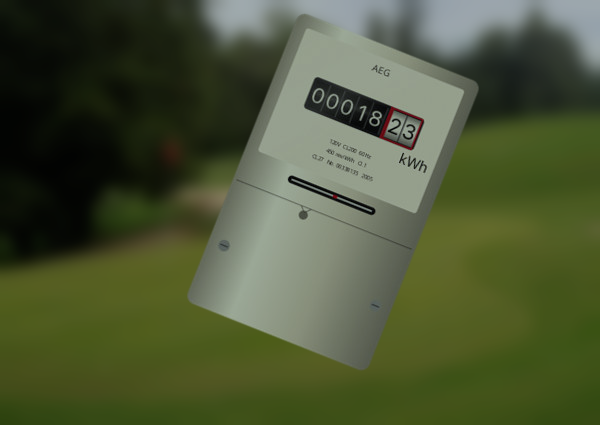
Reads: 18.23; kWh
